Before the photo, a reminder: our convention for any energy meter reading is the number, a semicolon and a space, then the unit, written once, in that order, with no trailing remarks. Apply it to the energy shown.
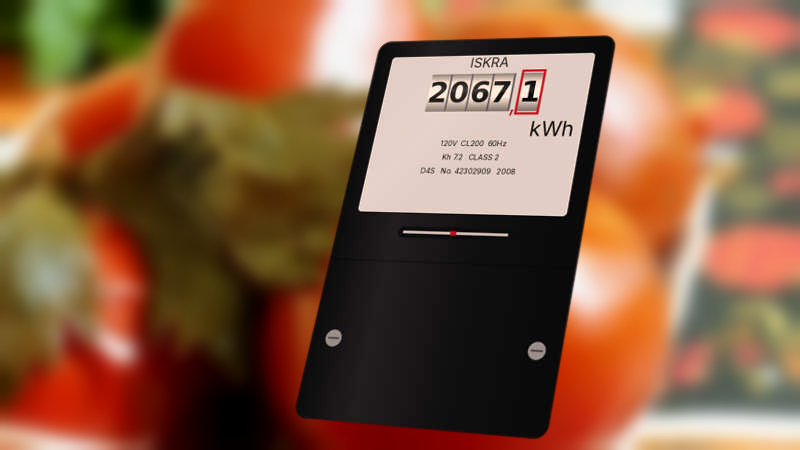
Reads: 2067.1; kWh
